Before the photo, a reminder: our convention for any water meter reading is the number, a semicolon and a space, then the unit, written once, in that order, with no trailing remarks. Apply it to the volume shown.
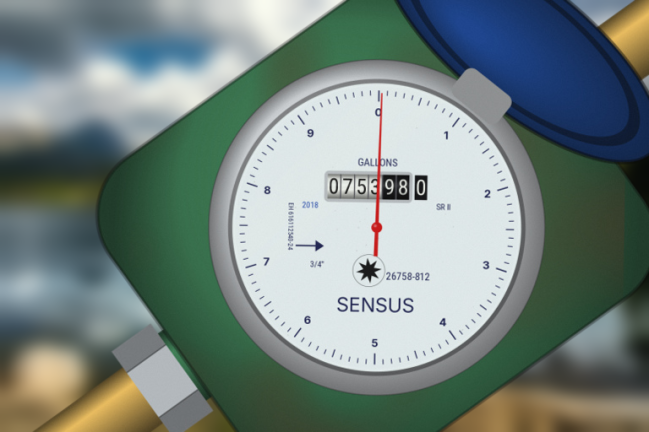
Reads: 753980.0; gal
